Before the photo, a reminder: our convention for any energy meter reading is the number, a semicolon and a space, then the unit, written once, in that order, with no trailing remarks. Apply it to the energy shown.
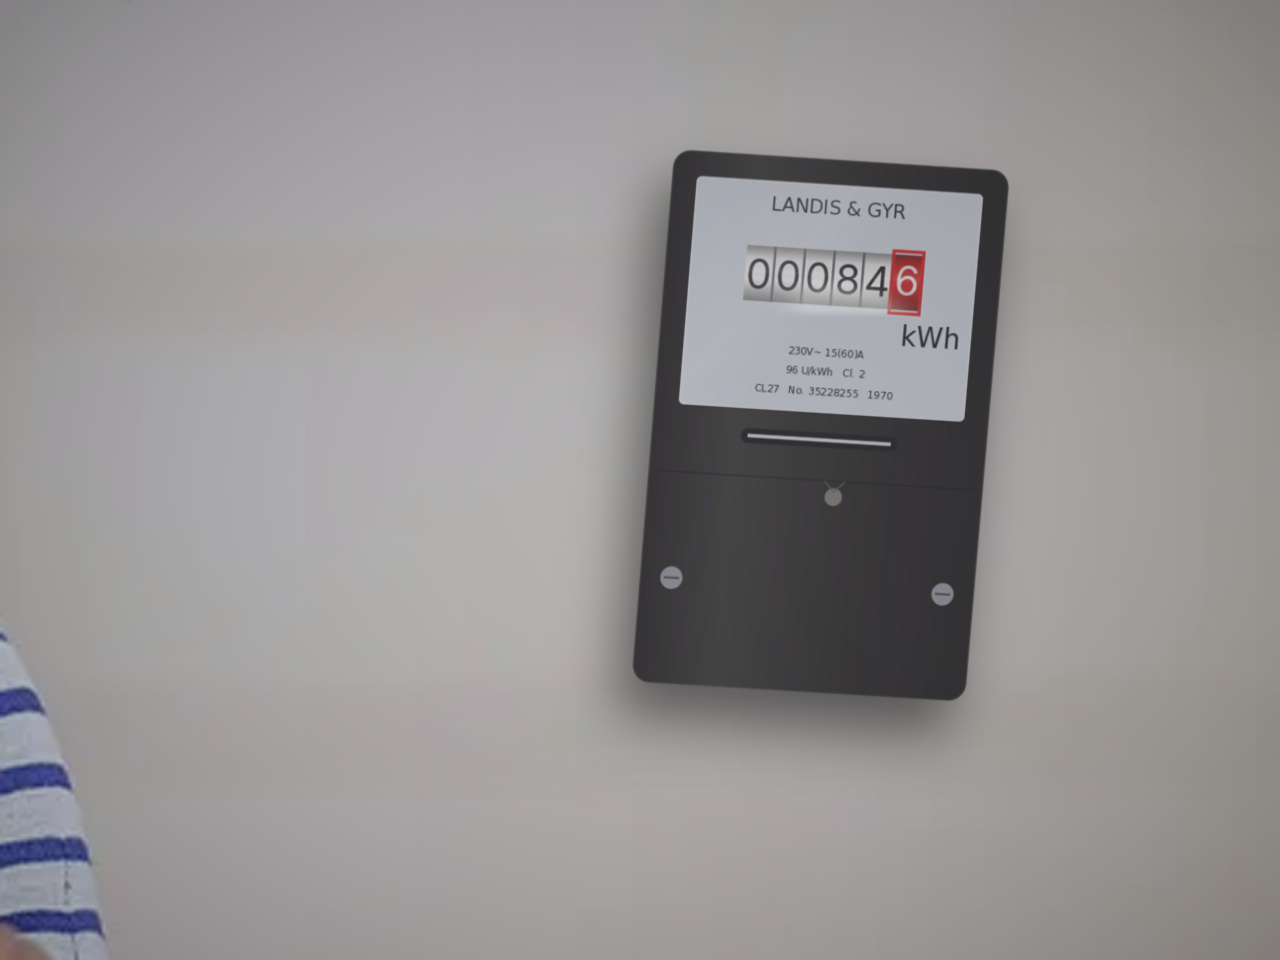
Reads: 84.6; kWh
